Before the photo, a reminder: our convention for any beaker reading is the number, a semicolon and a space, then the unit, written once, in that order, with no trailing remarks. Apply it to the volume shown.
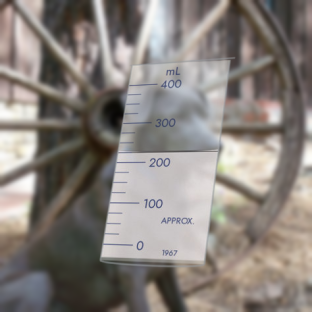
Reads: 225; mL
